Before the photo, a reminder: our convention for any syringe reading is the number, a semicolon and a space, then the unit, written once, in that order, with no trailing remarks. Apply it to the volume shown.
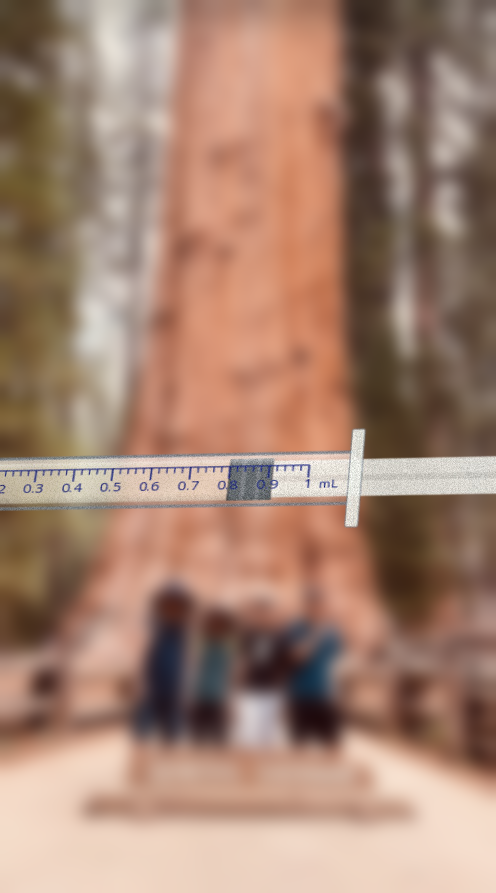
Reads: 0.8; mL
